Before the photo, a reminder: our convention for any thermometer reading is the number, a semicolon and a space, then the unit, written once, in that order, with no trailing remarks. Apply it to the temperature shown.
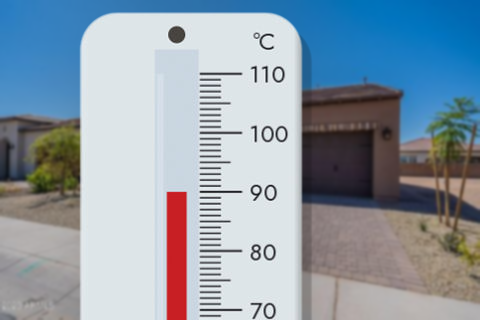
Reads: 90; °C
